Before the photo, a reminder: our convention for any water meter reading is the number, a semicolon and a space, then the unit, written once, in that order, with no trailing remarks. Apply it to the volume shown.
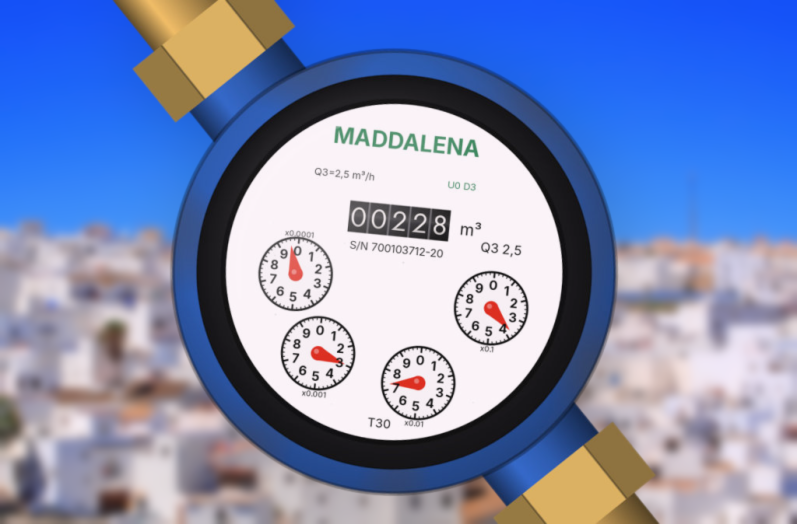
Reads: 228.3729; m³
